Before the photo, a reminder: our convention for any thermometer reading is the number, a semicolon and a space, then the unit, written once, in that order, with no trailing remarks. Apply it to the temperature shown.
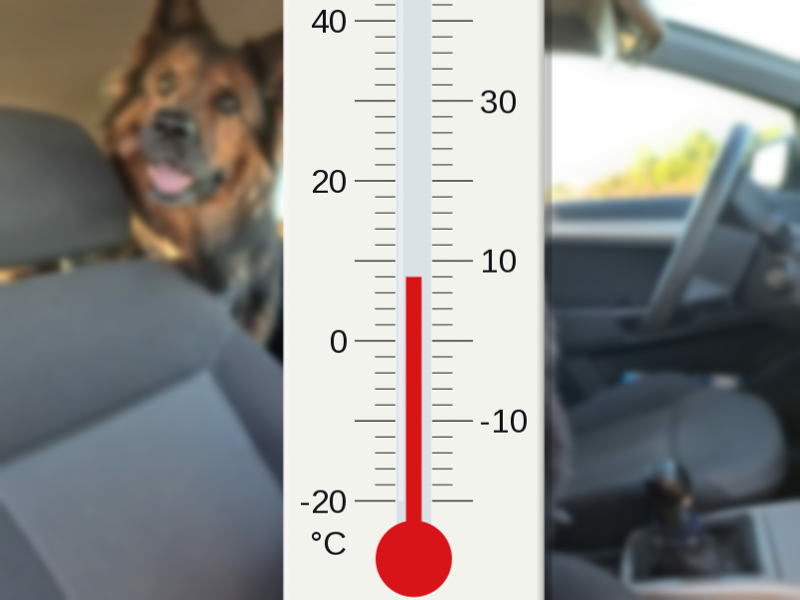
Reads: 8; °C
